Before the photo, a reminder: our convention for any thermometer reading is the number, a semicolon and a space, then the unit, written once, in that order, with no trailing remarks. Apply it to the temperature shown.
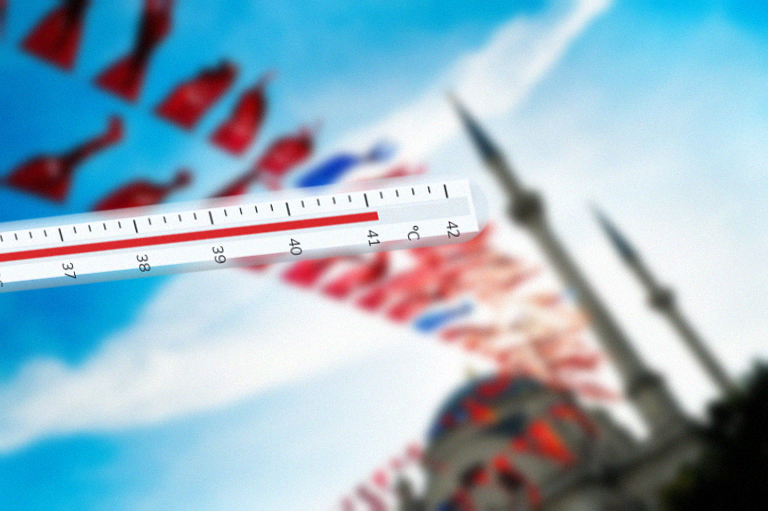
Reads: 41.1; °C
